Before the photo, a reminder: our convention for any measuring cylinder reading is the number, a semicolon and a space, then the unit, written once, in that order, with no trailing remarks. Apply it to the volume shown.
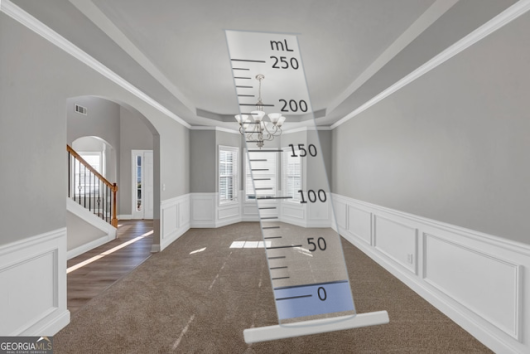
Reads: 10; mL
